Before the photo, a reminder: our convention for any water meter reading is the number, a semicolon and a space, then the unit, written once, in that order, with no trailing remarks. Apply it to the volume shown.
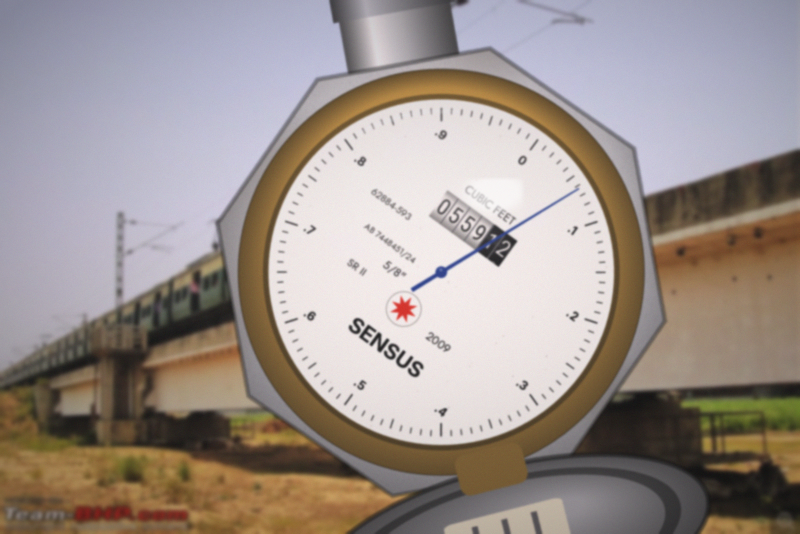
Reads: 55912.06; ft³
